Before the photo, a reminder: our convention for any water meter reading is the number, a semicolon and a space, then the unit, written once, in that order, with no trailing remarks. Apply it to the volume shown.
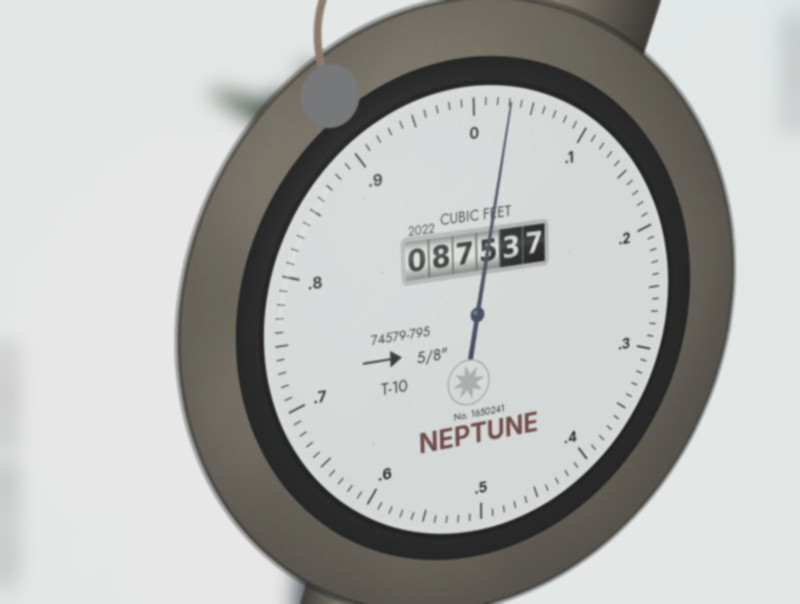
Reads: 87537.03; ft³
